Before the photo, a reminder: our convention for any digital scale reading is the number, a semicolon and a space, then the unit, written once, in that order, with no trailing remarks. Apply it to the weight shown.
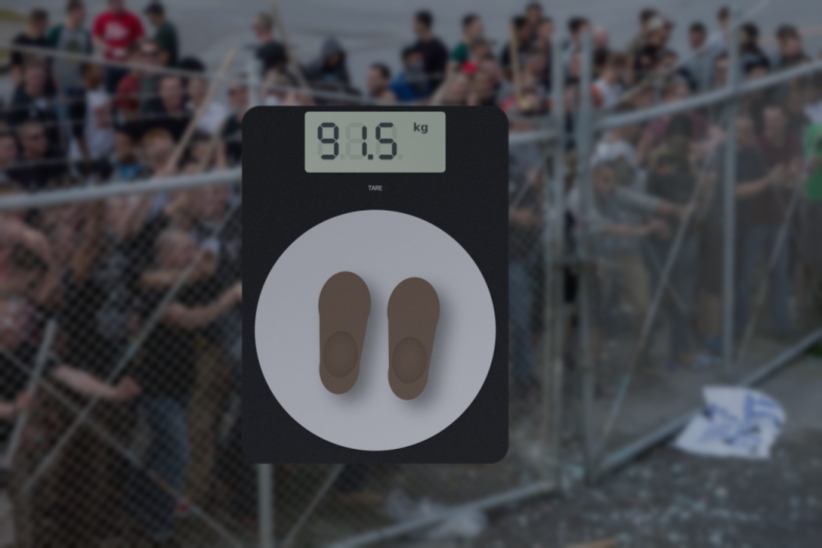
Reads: 91.5; kg
